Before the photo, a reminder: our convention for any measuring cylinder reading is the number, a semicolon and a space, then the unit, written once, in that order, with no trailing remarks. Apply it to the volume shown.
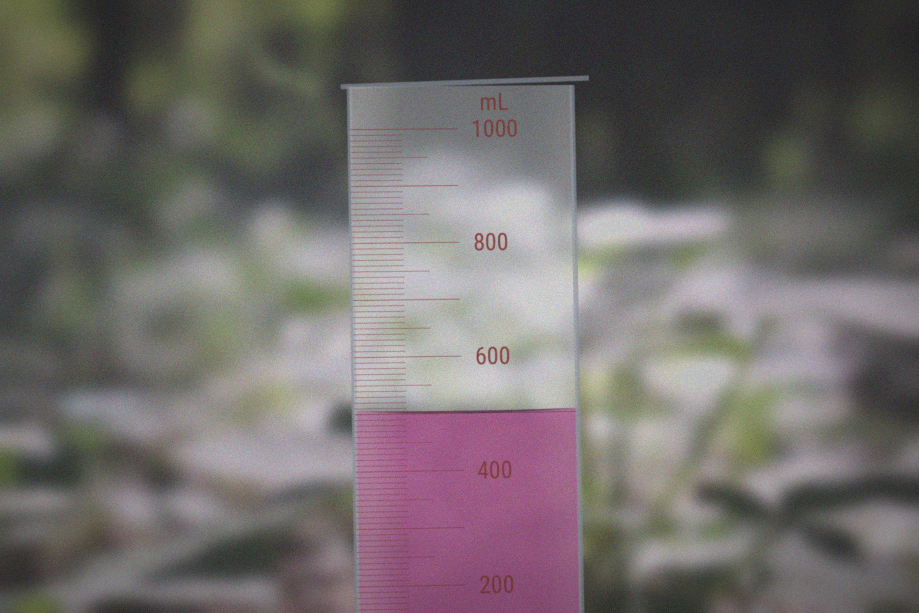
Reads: 500; mL
